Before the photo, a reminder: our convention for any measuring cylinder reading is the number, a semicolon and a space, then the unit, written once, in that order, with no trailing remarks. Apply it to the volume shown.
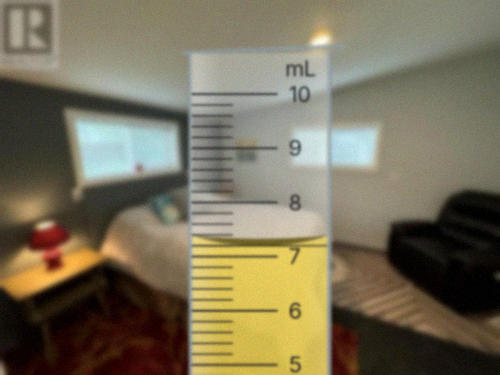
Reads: 7.2; mL
